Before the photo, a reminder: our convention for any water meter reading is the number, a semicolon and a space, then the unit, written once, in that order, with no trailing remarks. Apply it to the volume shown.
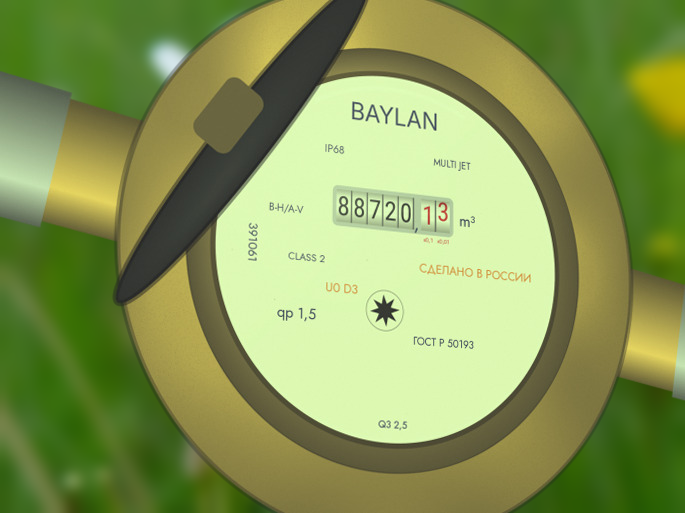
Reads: 88720.13; m³
